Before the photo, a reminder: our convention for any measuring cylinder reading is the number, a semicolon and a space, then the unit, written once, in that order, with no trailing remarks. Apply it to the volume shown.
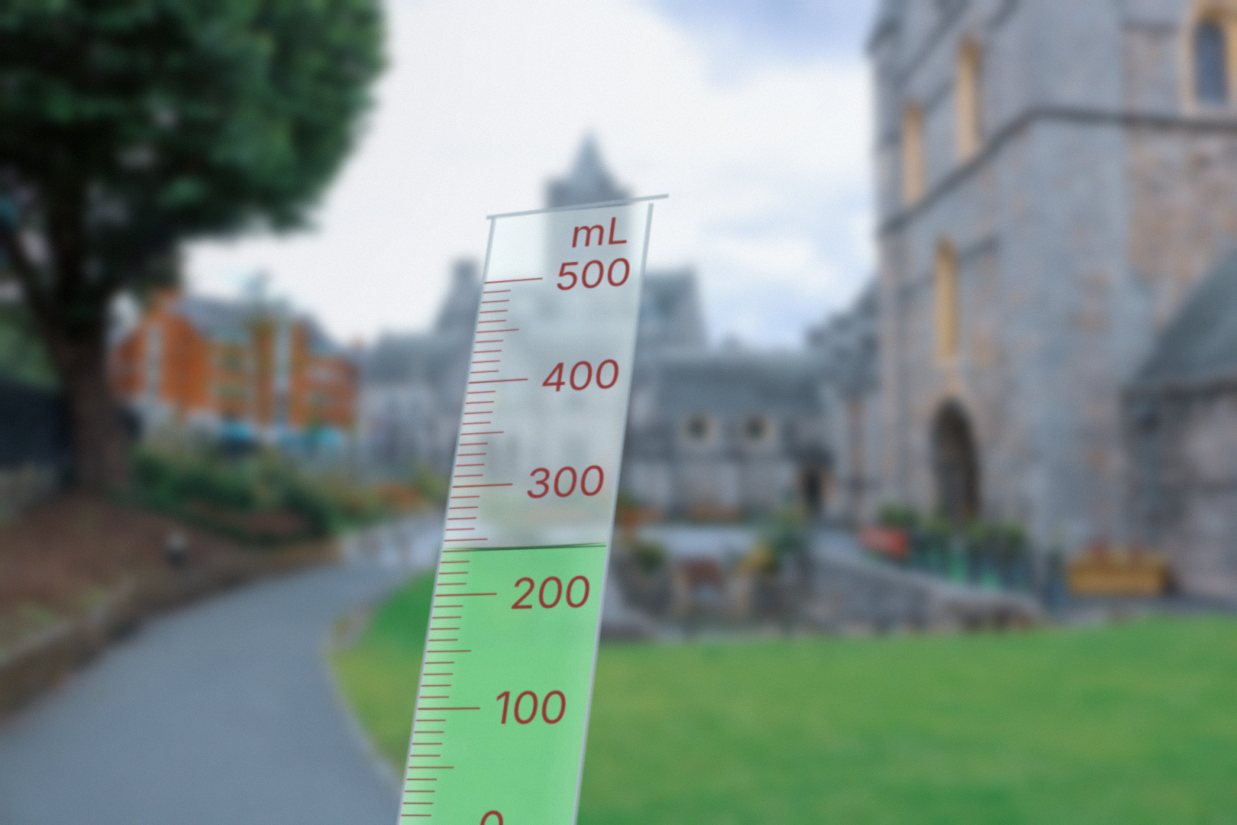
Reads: 240; mL
